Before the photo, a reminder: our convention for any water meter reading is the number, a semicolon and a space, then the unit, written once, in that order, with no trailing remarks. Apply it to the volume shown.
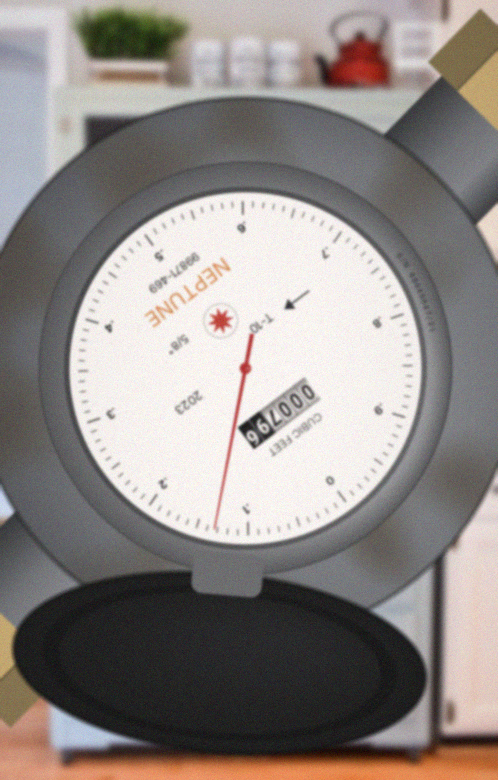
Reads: 796.13; ft³
